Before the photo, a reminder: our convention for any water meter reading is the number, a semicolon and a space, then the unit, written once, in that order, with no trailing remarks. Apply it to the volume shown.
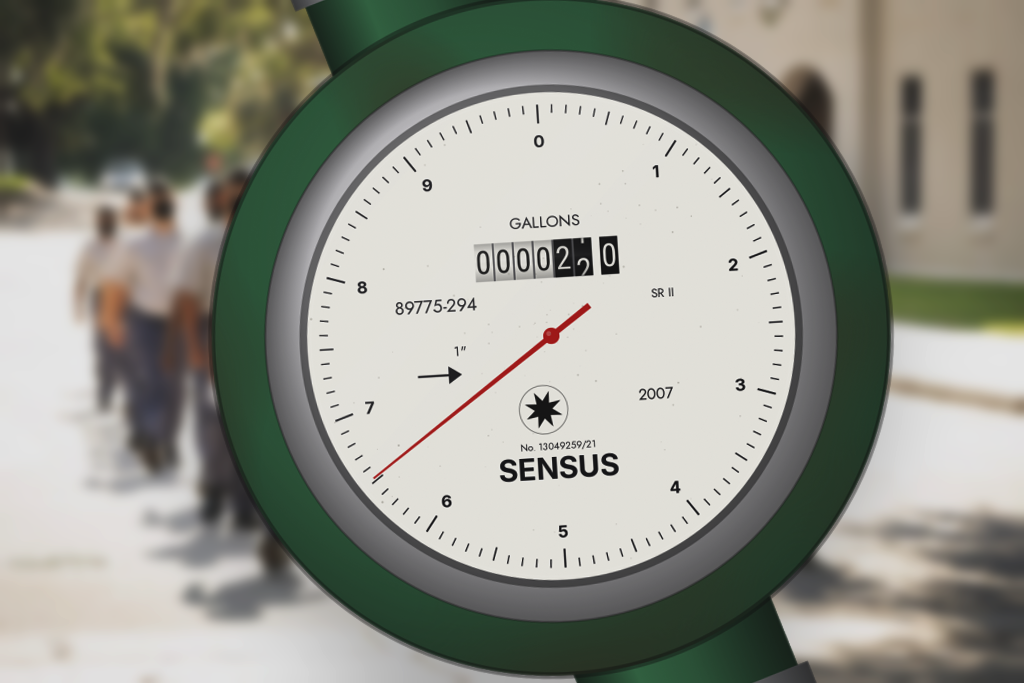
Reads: 216.5; gal
